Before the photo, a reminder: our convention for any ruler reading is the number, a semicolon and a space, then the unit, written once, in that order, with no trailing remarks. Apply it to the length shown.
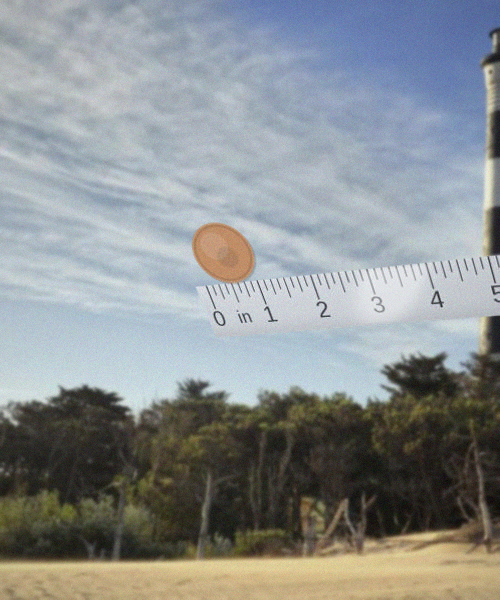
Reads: 1.125; in
